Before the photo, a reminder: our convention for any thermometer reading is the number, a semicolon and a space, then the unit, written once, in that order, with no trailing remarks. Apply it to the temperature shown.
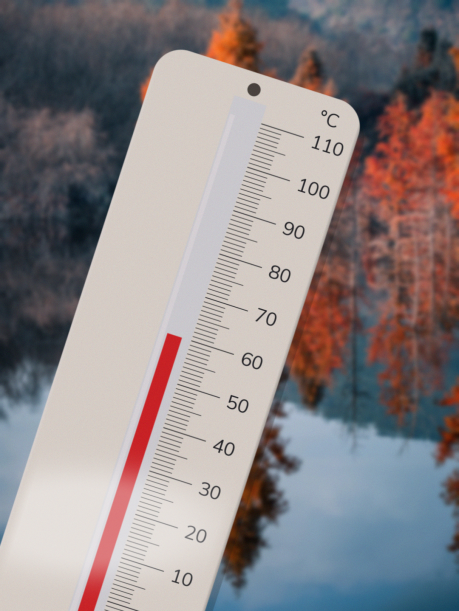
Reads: 60; °C
